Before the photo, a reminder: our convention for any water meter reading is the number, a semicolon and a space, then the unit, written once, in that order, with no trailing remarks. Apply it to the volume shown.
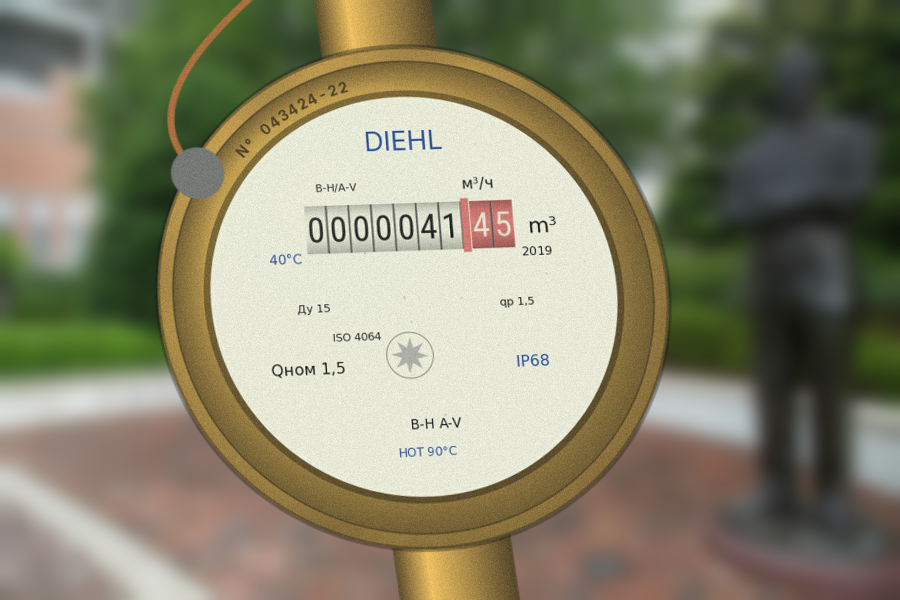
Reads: 41.45; m³
